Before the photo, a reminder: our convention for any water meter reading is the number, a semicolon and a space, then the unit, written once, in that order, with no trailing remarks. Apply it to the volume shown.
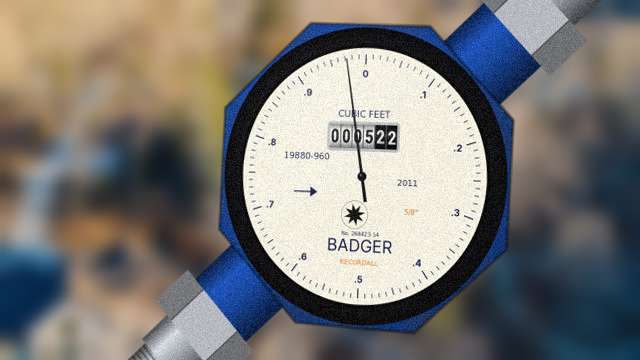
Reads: 521.97; ft³
